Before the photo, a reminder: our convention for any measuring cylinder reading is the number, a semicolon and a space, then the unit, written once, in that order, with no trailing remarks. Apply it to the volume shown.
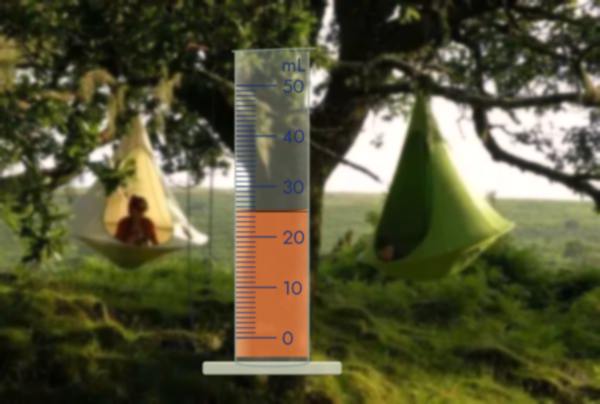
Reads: 25; mL
